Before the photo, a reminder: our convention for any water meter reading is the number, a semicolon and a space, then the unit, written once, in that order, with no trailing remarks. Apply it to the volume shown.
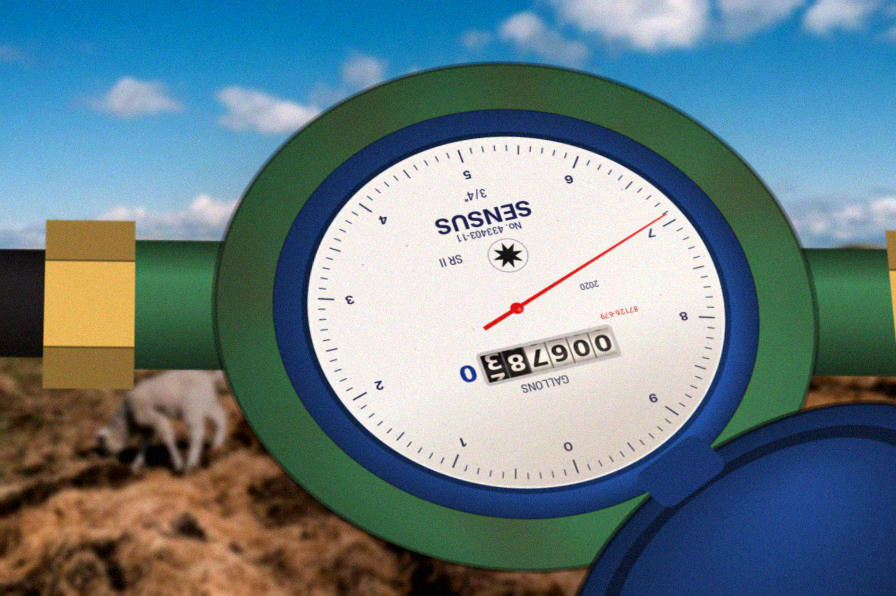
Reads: 67826.9; gal
